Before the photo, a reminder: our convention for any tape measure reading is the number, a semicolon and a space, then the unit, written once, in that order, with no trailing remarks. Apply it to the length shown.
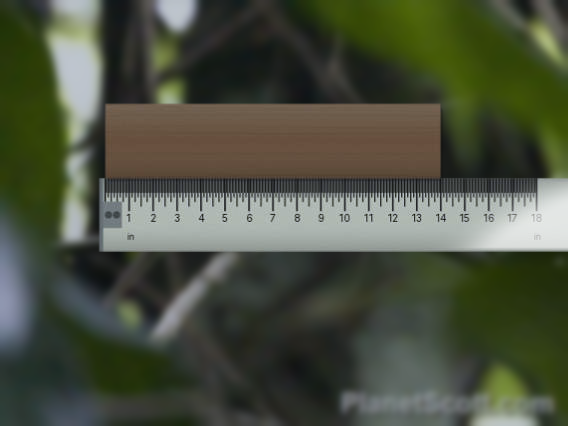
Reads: 14; in
